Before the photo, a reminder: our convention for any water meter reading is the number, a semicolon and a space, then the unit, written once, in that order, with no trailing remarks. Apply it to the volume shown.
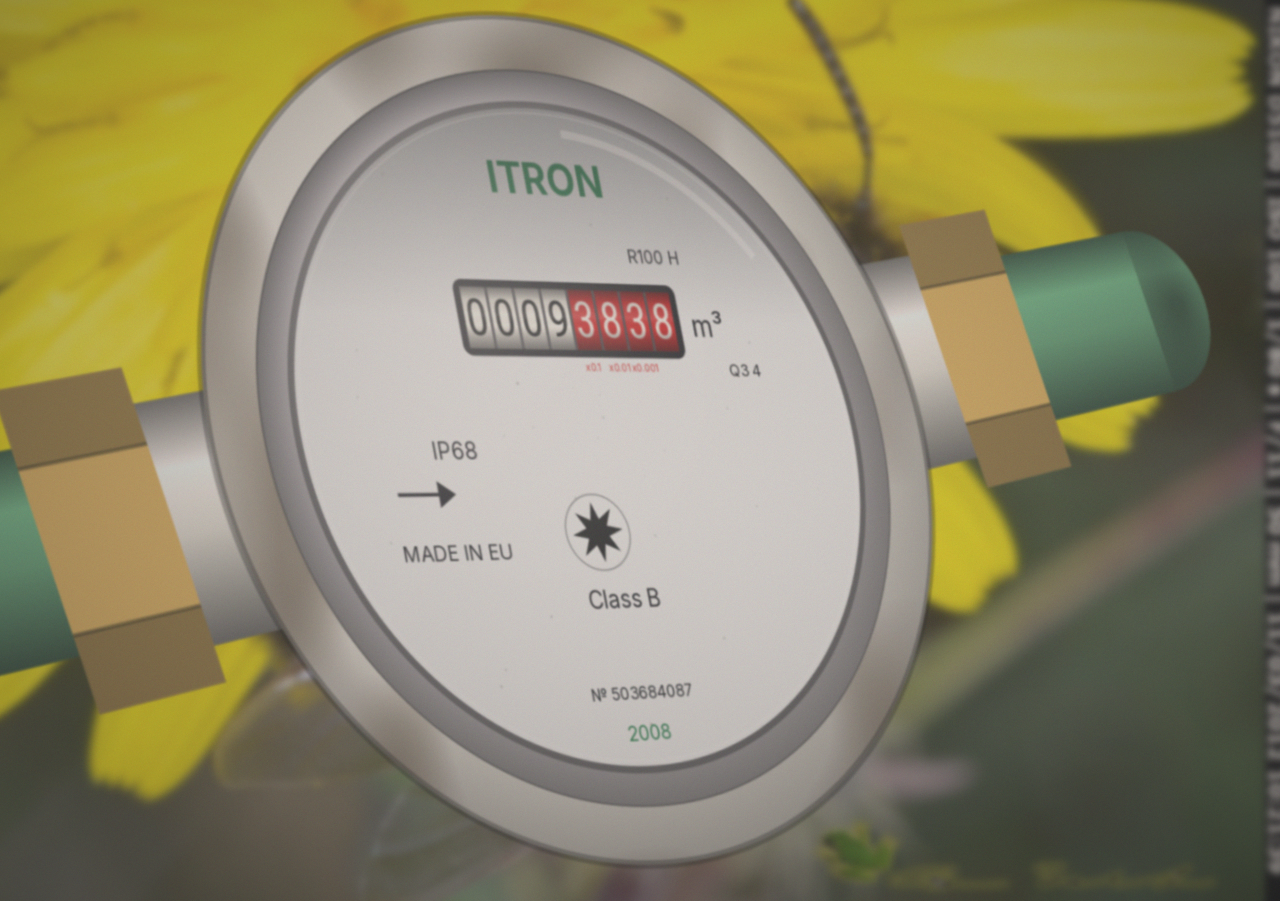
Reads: 9.3838; m³
